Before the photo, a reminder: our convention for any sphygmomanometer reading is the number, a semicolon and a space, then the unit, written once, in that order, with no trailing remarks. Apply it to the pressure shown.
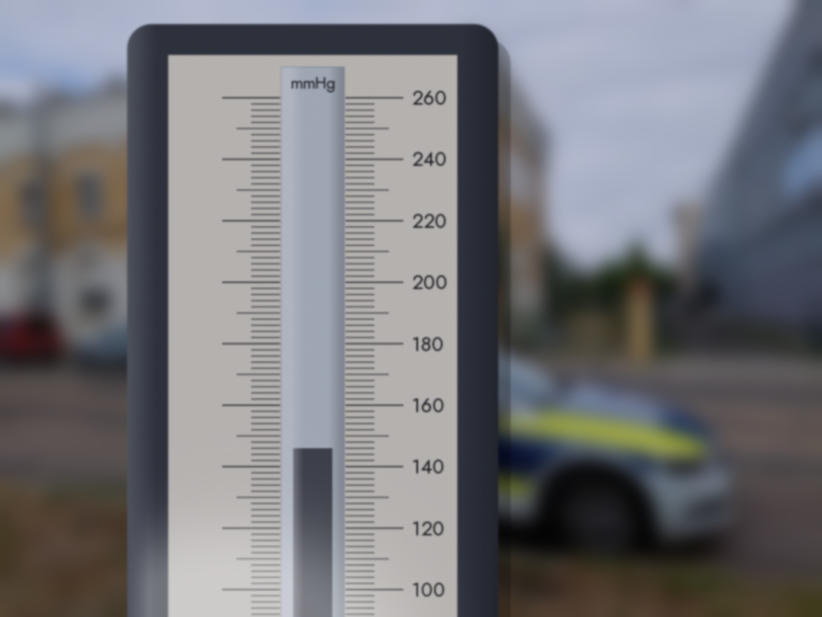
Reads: 146; mmHg
